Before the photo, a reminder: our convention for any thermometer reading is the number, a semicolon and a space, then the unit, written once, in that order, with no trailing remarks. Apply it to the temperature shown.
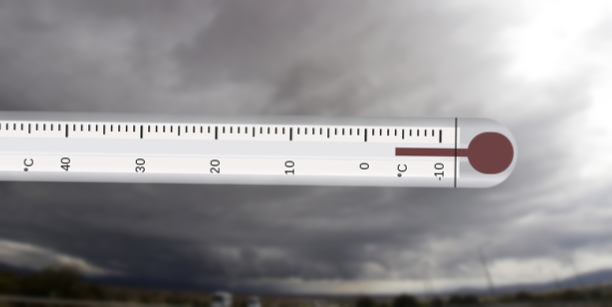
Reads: -4; °C
